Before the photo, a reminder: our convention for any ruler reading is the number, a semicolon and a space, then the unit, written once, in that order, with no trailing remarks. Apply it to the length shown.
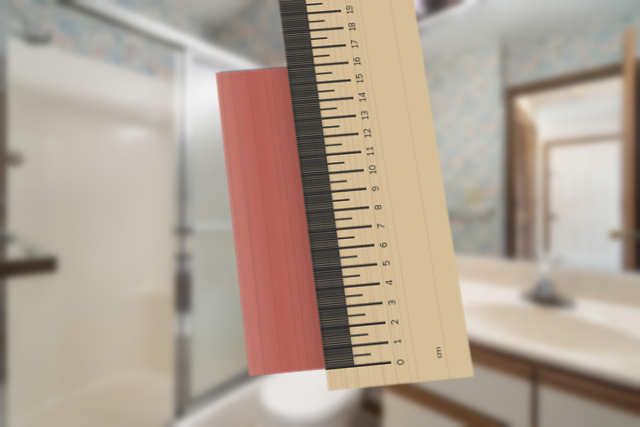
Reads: 16; cm
